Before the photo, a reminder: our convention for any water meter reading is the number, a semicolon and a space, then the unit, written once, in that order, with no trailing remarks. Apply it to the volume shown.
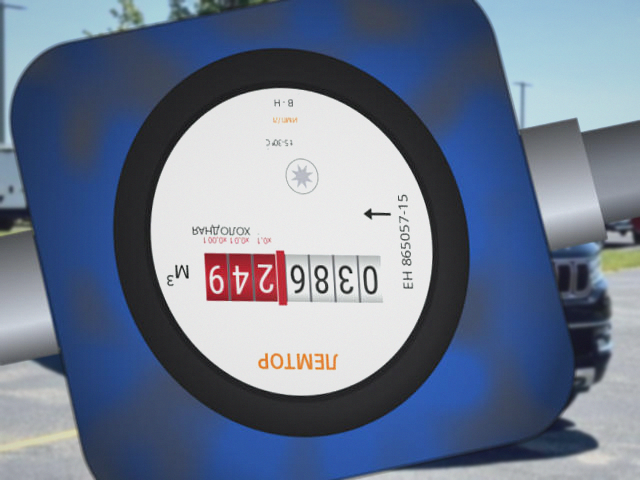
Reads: 386.249; m³
